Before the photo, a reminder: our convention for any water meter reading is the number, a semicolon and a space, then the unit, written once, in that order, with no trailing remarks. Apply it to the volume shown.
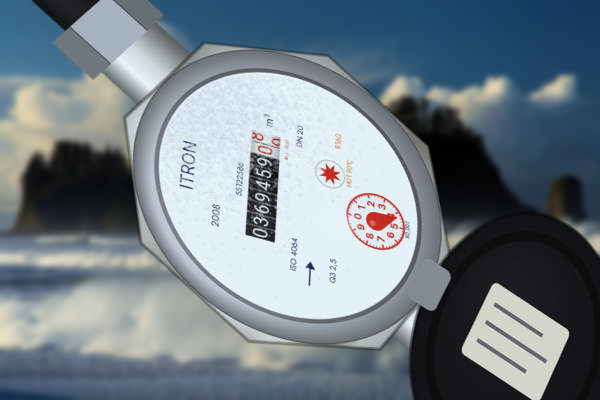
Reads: 369459.084; m³
